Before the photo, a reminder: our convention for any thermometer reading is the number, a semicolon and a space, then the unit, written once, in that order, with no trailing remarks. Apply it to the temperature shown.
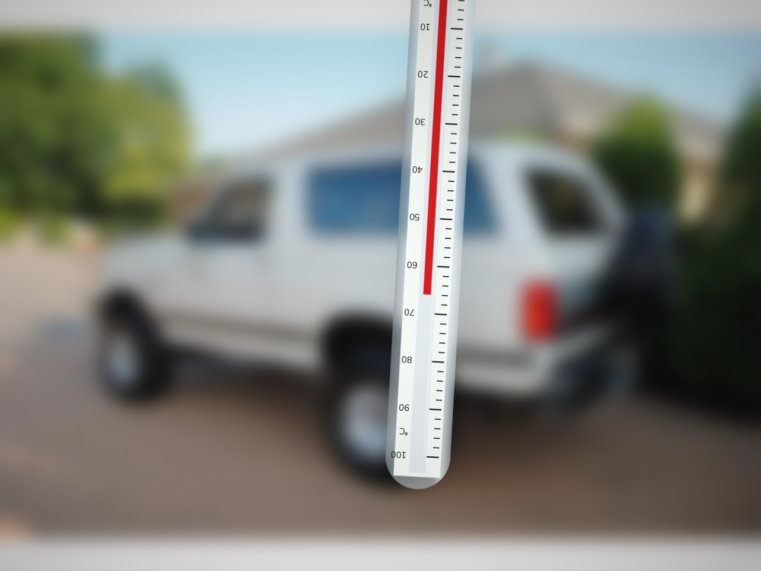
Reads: 66; °C
